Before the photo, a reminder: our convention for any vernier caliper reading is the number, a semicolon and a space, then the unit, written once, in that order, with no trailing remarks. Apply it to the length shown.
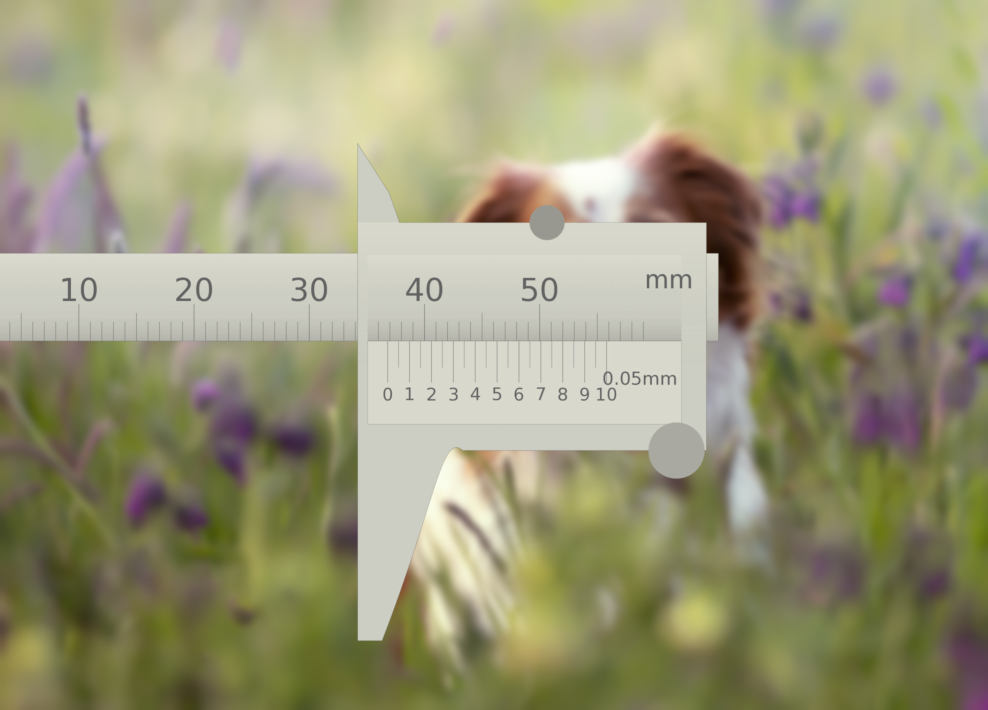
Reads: 36.8; mm
